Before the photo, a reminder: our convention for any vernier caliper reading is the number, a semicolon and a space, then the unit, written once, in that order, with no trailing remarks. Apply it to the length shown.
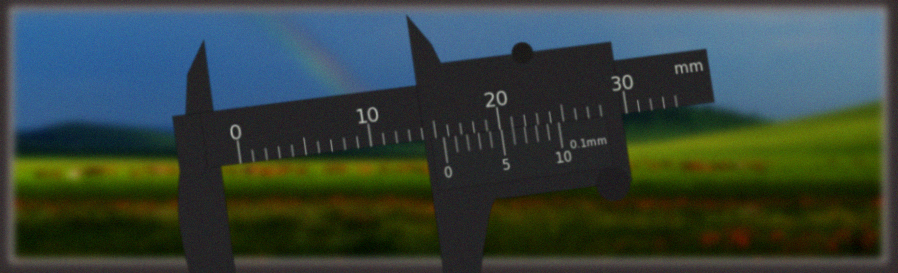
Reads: 15.6; mm
